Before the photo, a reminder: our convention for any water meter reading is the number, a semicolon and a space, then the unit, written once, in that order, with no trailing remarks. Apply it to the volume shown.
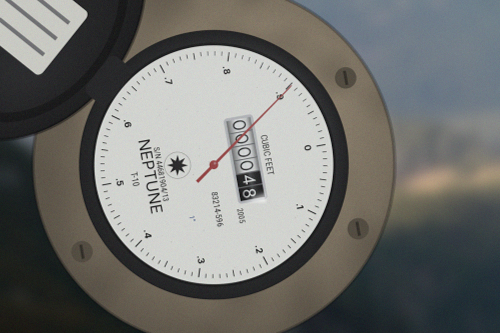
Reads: 47.90; ft³
